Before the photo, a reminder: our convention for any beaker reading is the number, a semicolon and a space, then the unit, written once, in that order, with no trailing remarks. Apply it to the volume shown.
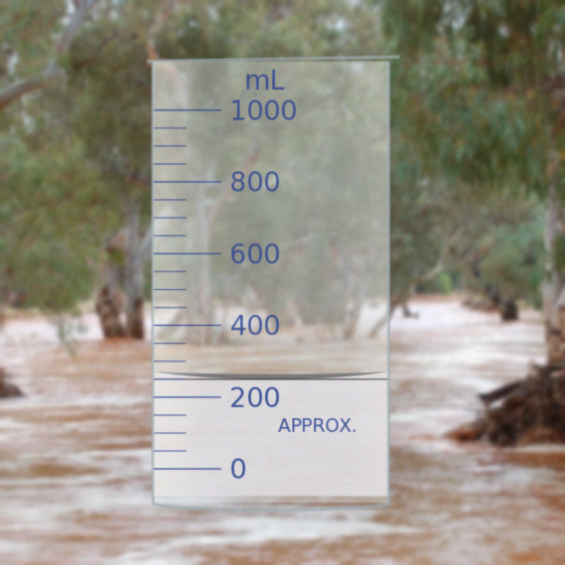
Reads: 250; mL
